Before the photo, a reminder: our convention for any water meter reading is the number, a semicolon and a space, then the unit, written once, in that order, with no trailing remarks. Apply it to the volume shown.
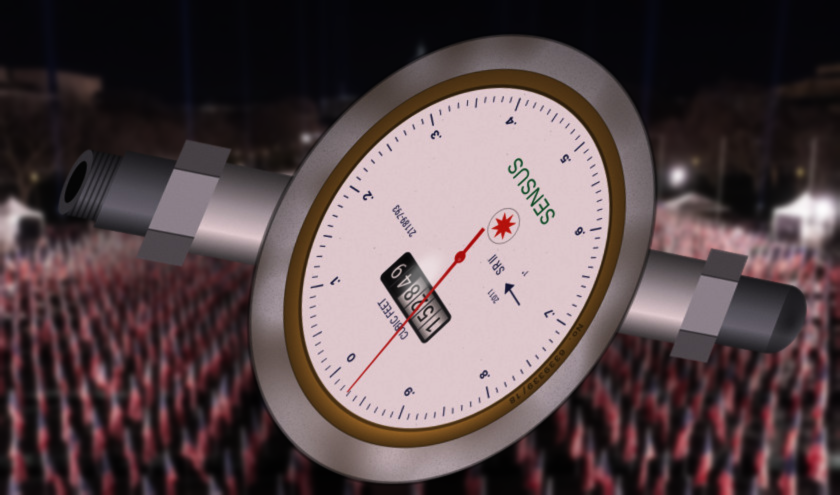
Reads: 152848.97; ft³
